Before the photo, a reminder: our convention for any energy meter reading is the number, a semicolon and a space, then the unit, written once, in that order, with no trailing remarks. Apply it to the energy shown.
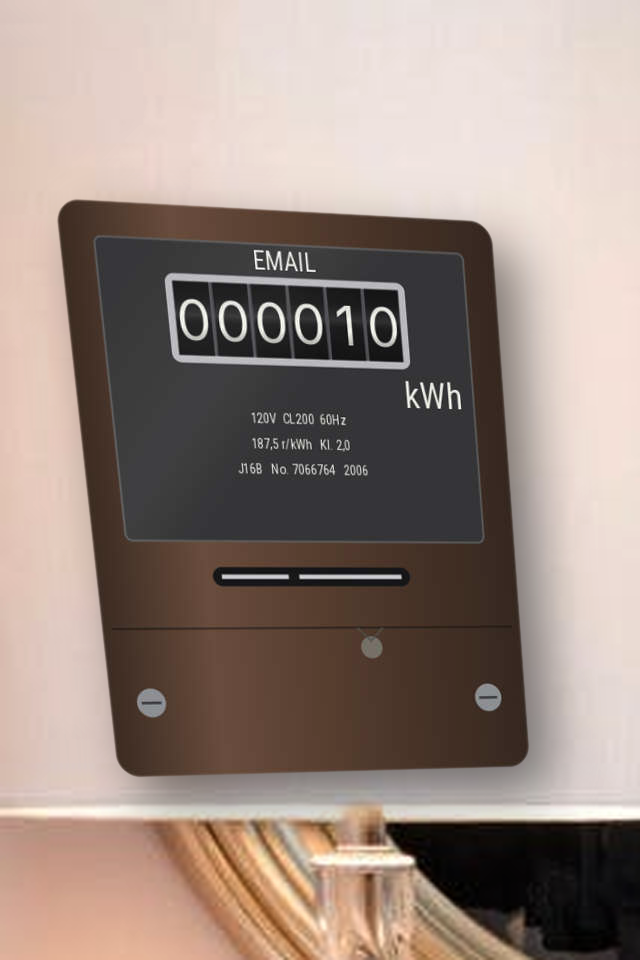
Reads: 10; kWh
